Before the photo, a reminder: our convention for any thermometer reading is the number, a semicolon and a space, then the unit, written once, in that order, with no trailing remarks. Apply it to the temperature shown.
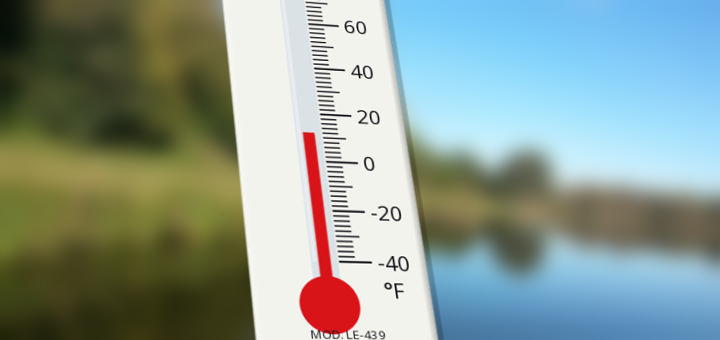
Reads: 12; °F
